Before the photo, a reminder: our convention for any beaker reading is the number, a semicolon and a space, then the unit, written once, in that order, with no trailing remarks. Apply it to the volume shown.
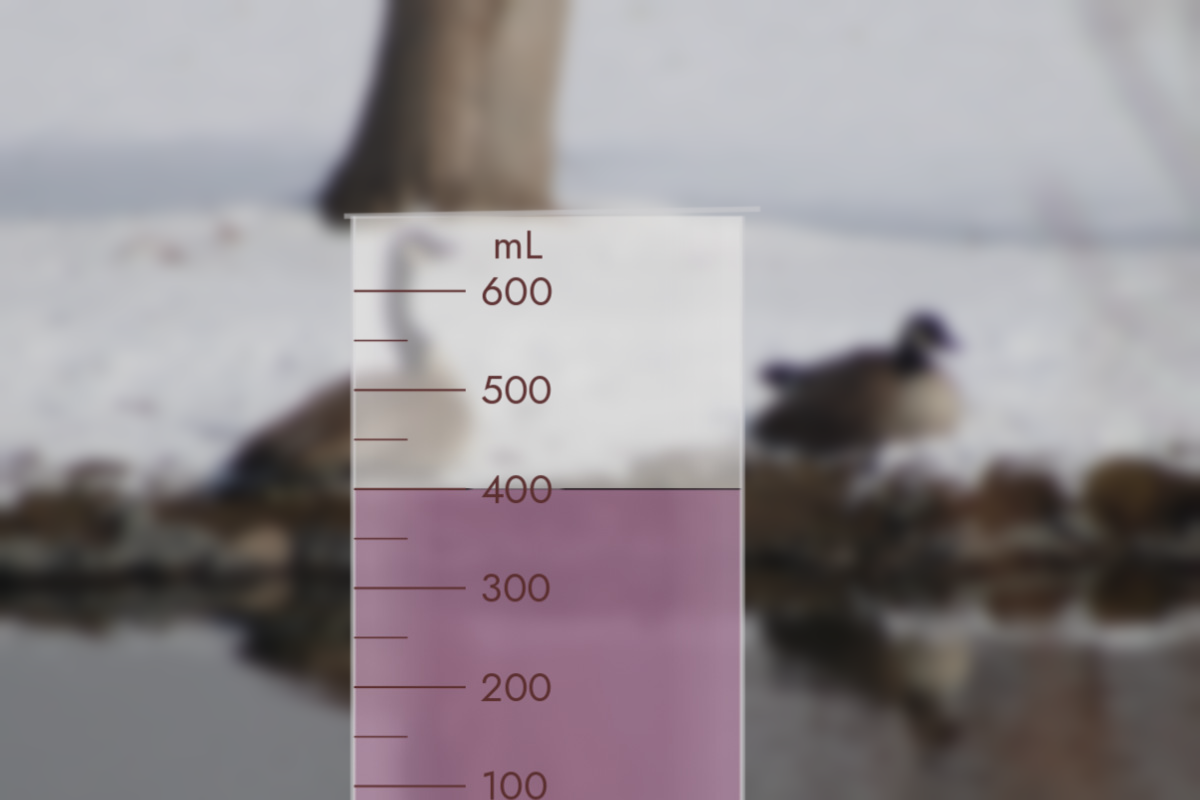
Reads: 400; mL
